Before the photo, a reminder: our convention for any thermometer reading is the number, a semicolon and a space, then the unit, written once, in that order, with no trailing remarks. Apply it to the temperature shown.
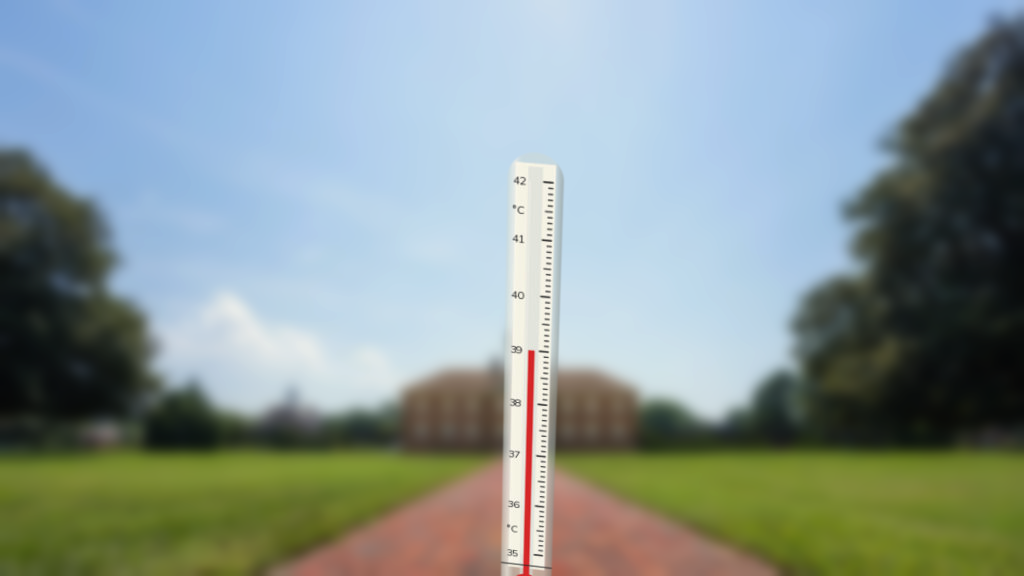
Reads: 39; °C
